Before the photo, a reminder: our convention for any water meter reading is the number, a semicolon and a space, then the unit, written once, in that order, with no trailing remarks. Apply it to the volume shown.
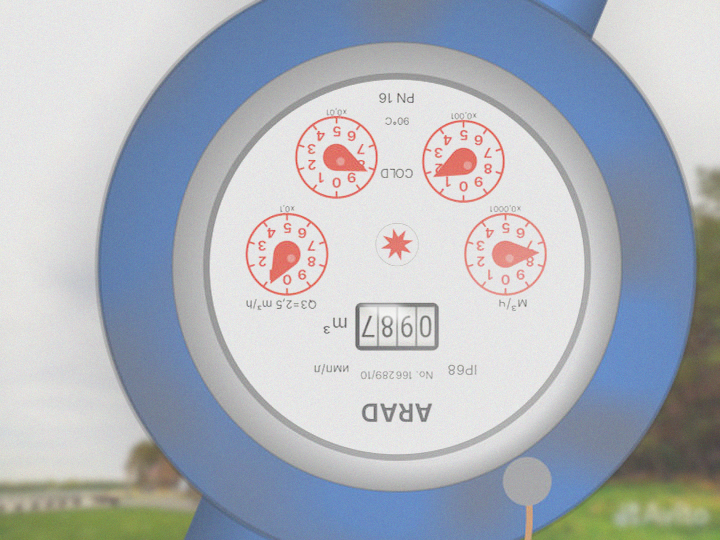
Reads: 987.0817; m³
